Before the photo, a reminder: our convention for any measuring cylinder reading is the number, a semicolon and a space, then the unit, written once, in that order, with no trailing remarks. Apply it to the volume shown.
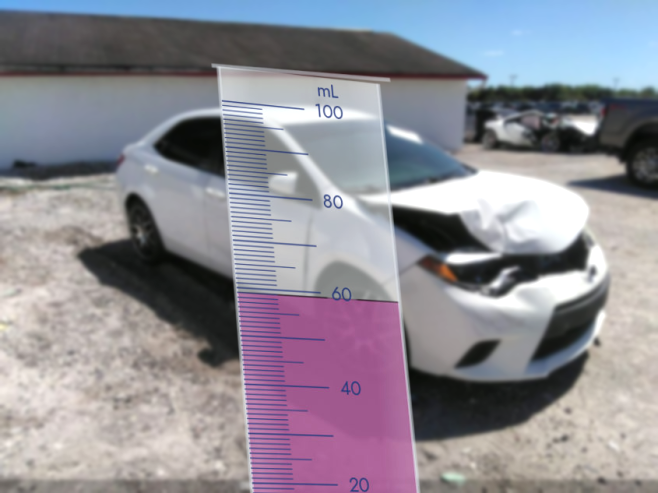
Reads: 59; mL
